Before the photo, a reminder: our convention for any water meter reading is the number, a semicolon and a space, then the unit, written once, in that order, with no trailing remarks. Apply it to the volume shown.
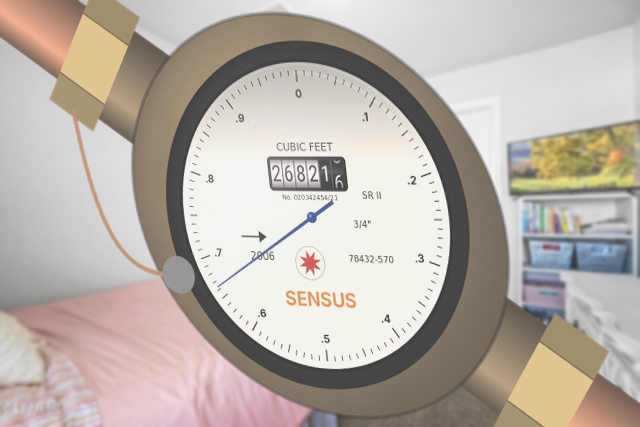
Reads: 268215.66; ft³
